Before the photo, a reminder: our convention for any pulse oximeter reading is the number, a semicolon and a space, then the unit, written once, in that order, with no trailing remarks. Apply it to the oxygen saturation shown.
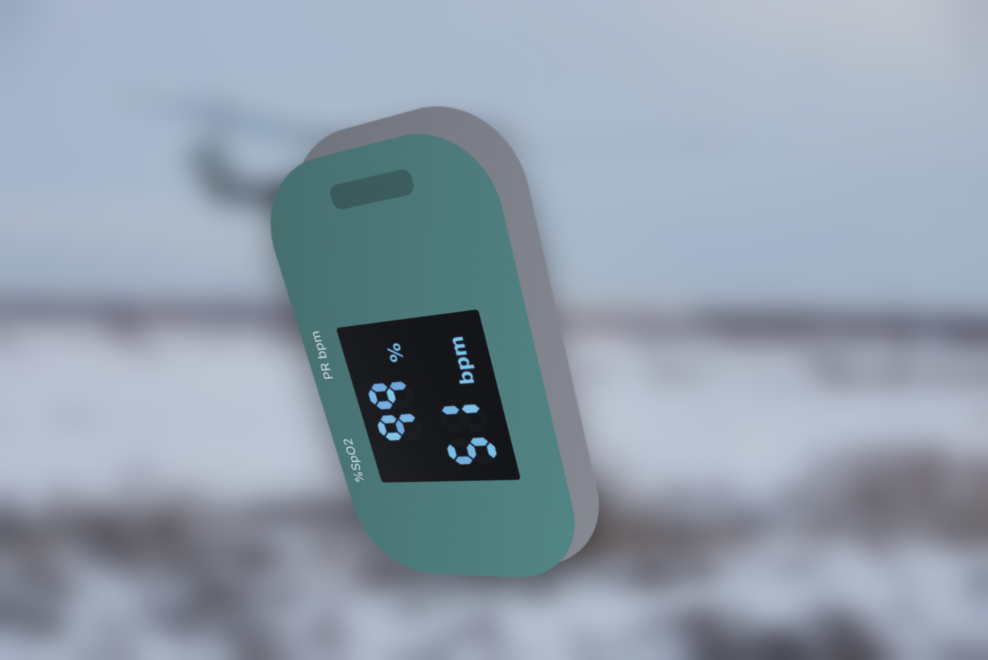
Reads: 99; %
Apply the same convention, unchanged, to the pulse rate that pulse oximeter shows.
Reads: 51; bpm
